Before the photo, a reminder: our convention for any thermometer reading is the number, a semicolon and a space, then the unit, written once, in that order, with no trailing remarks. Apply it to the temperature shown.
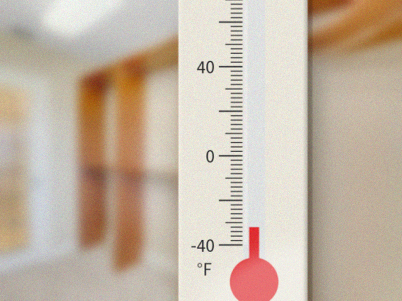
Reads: -32; °F
